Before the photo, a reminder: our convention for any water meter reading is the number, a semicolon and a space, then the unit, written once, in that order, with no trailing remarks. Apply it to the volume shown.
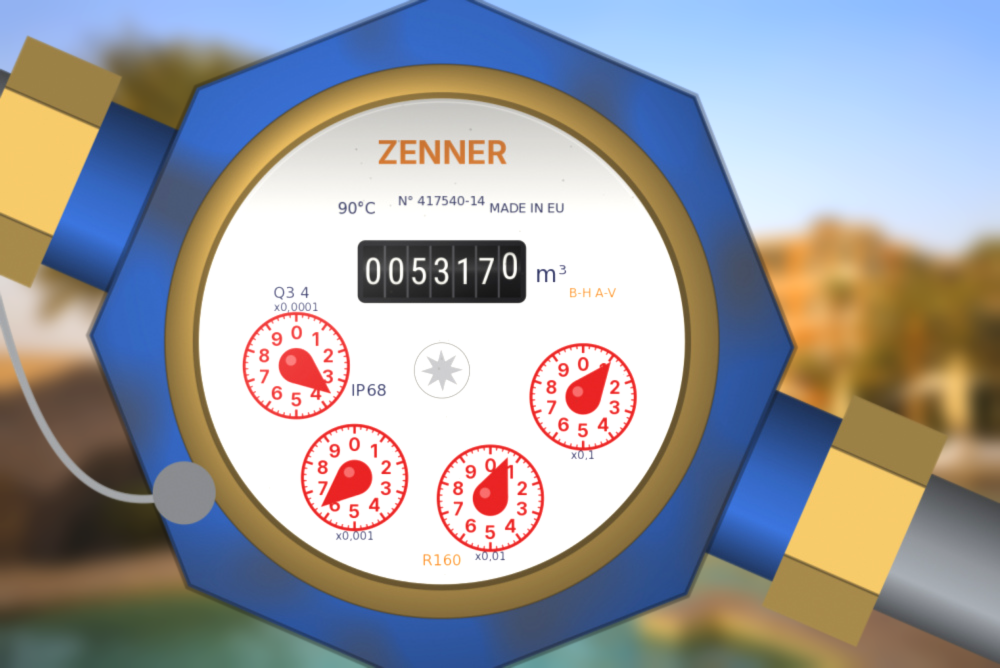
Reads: 53170.1063; m³
